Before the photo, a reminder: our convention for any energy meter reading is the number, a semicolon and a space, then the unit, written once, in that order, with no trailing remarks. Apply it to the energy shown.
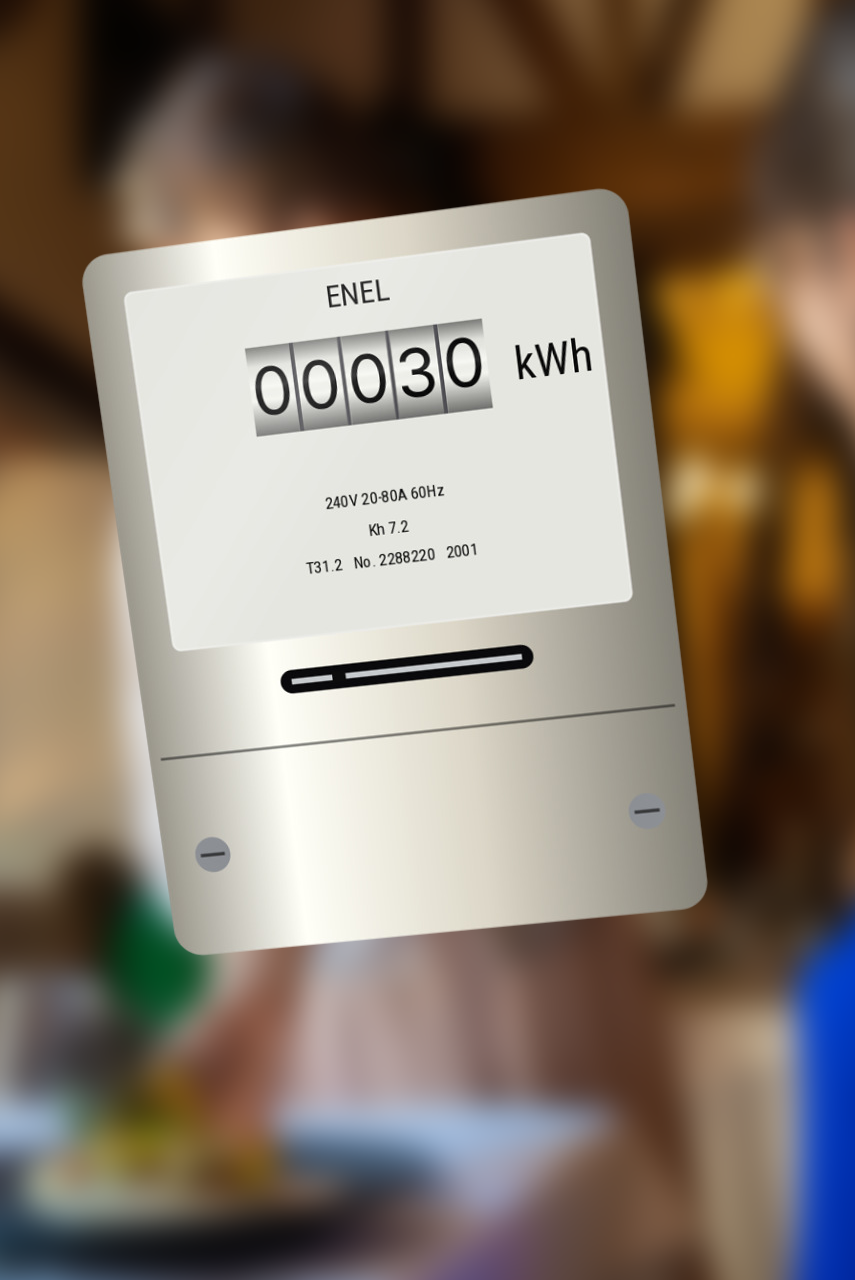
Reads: 30; kWh
